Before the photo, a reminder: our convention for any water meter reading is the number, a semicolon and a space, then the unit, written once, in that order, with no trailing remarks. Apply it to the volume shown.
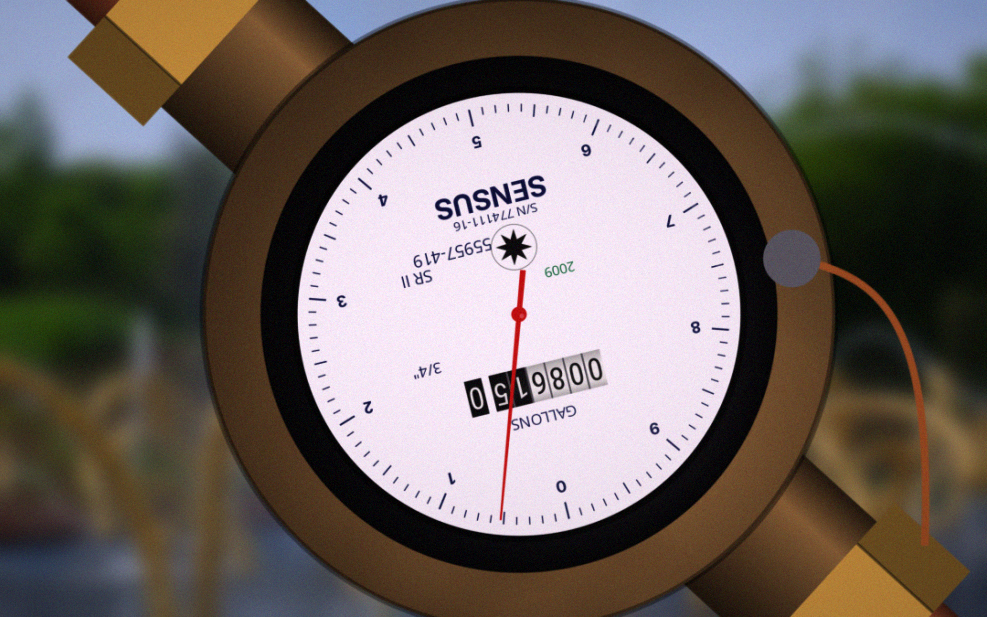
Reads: 86150.5; gal
